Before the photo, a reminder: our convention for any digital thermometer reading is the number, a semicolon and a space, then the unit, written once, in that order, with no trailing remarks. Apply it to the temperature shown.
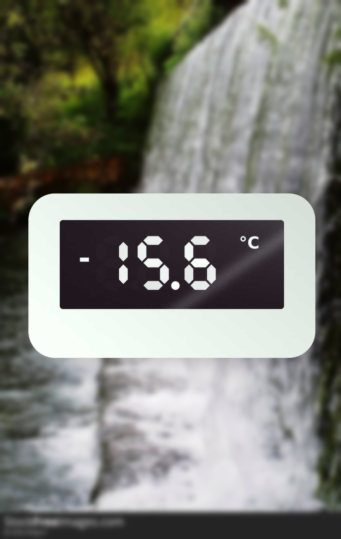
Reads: -15.6; °C
